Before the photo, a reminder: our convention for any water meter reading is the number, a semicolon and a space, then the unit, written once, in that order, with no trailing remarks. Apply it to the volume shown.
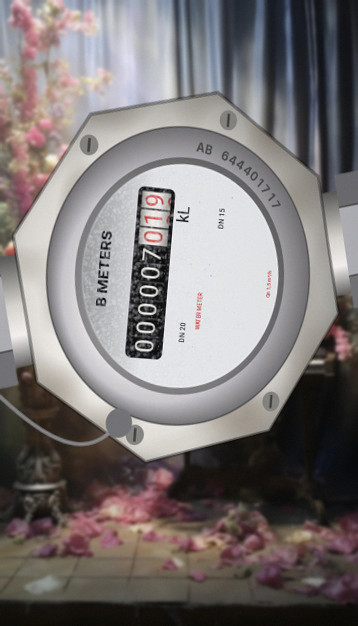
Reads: 7.019; kL
